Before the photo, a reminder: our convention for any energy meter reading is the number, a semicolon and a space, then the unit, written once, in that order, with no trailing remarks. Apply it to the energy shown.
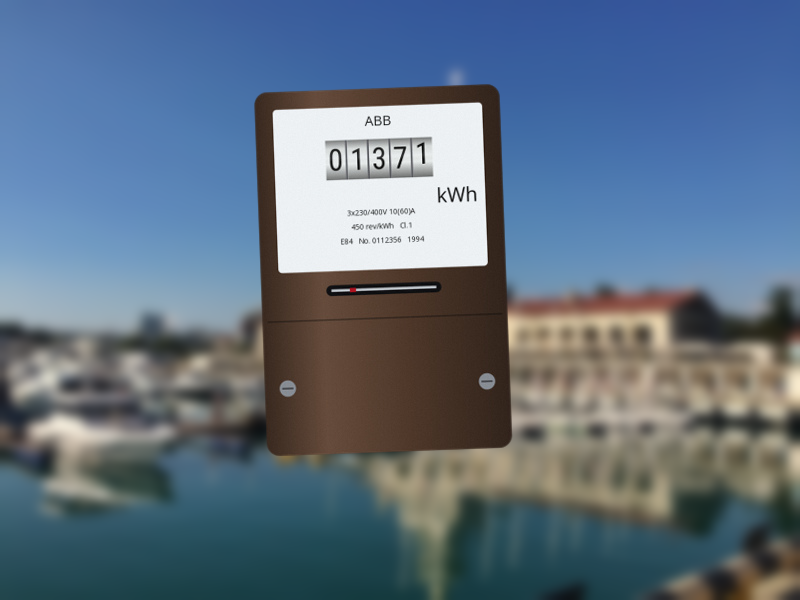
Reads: 1371; kWh
